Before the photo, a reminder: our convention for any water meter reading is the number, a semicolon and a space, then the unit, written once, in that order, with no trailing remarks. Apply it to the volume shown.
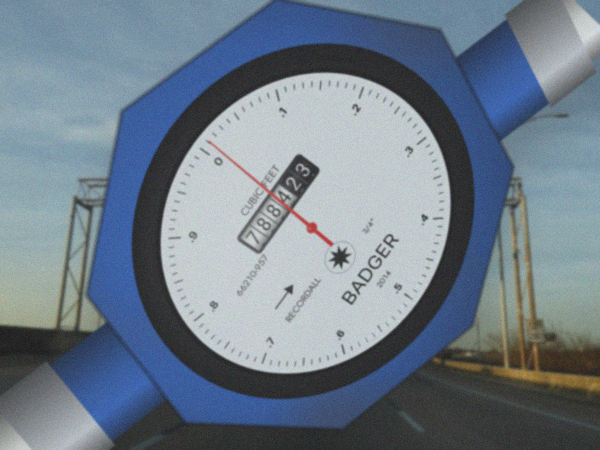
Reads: 788423.01; ft³
